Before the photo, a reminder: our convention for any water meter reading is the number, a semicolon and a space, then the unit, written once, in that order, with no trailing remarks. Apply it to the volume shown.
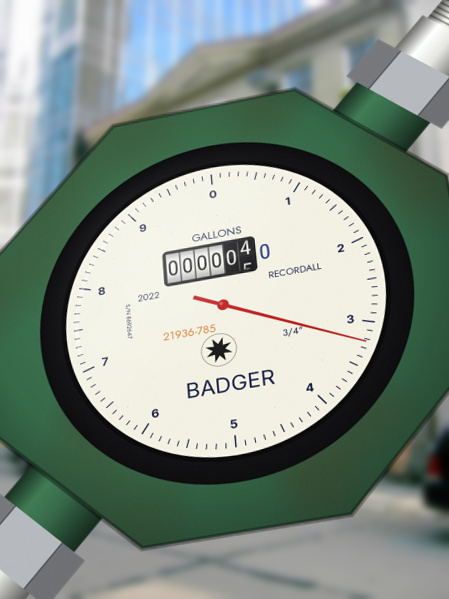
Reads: 43.2; gal
